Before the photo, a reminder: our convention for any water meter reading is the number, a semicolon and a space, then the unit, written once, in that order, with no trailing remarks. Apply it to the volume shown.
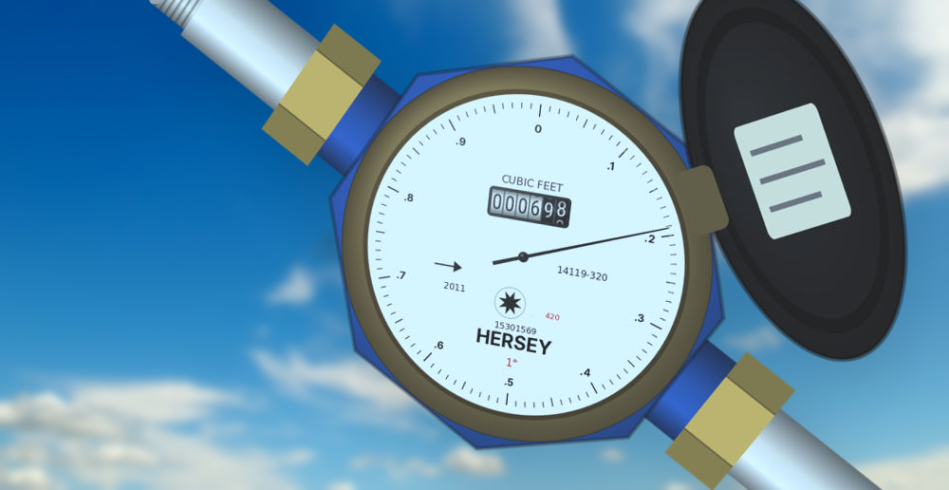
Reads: 698.19; ft³
